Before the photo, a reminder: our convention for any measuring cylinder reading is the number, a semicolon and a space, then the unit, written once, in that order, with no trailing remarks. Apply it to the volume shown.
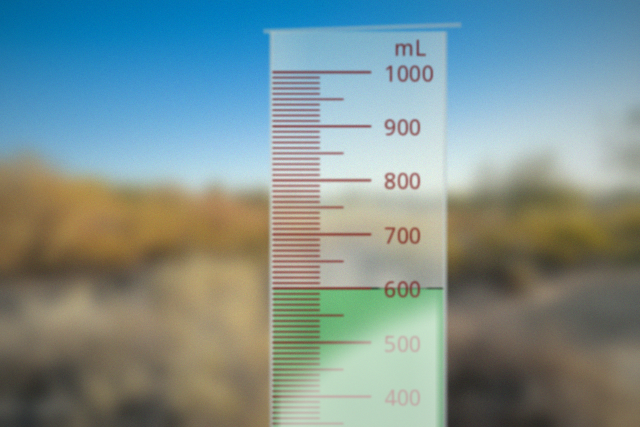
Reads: 600; mL
